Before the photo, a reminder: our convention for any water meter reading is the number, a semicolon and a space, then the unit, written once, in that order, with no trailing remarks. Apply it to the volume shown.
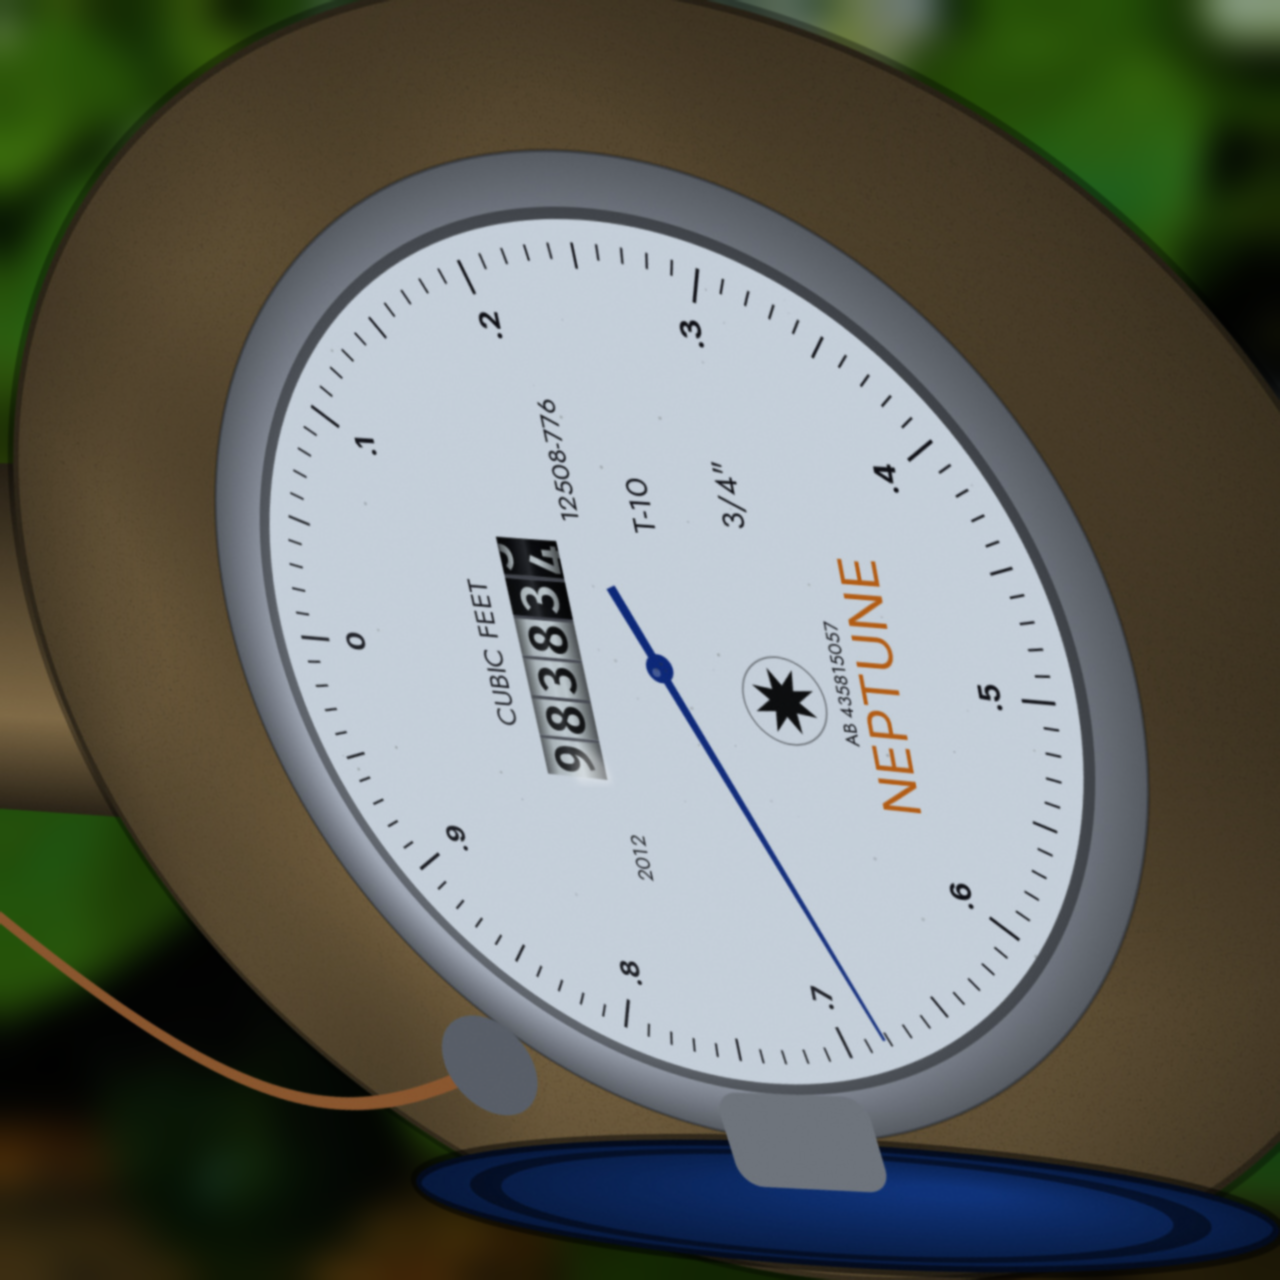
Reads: 983833.68; ft³
